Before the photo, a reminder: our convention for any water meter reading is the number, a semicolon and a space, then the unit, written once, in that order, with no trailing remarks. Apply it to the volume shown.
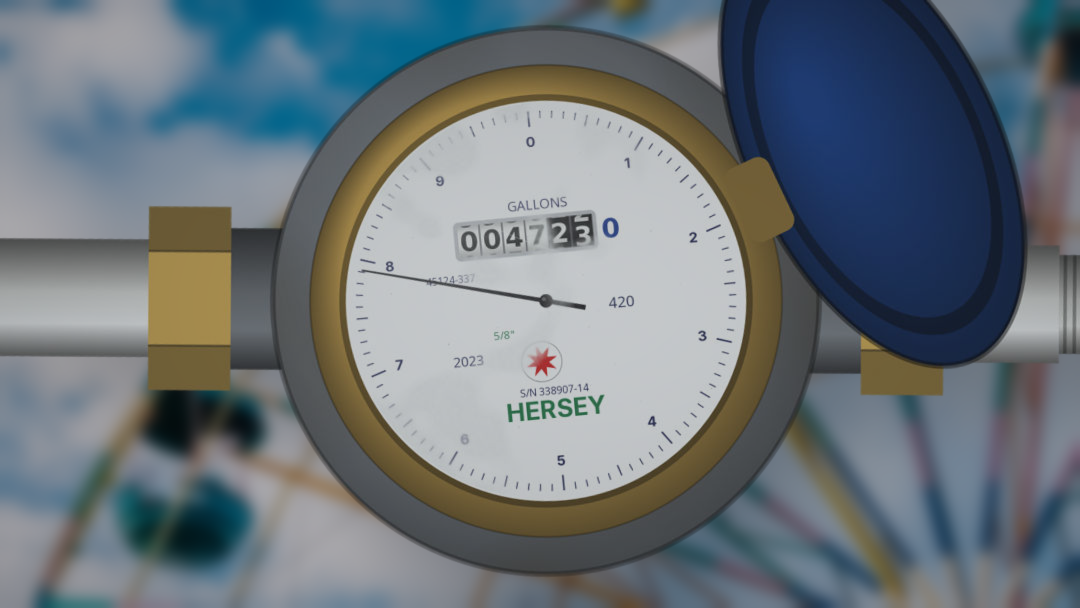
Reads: 47227.9; gal
